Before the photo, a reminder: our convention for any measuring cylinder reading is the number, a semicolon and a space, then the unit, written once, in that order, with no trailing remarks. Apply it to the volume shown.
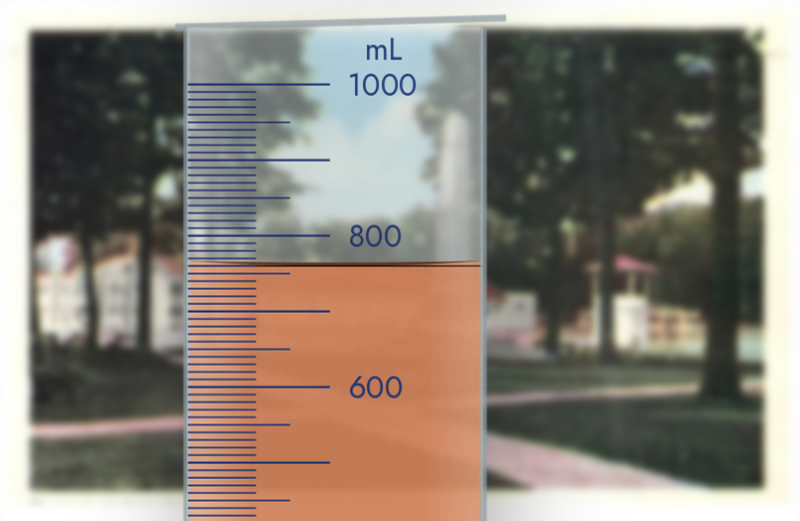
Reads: 760; mL
